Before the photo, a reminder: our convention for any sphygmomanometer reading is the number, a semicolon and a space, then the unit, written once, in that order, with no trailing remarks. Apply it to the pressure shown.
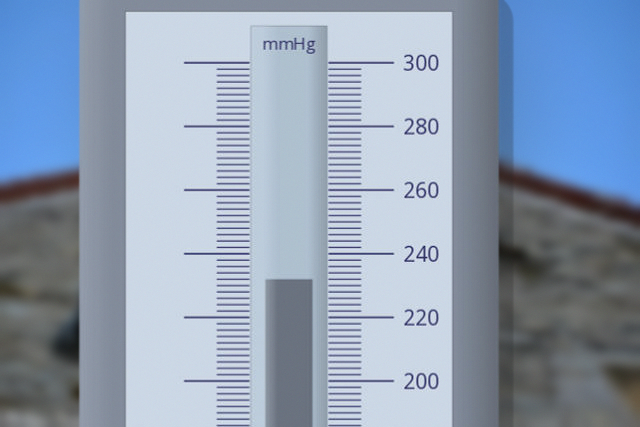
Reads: 232; mmHg
